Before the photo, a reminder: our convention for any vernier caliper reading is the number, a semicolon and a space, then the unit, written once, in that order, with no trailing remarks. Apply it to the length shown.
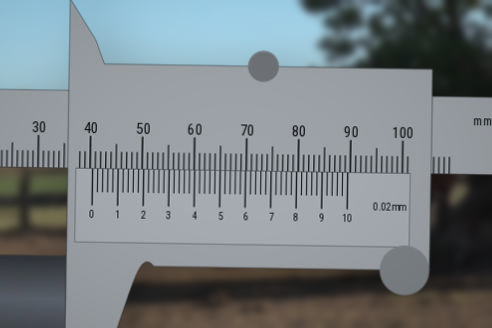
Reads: 40.5; mm
